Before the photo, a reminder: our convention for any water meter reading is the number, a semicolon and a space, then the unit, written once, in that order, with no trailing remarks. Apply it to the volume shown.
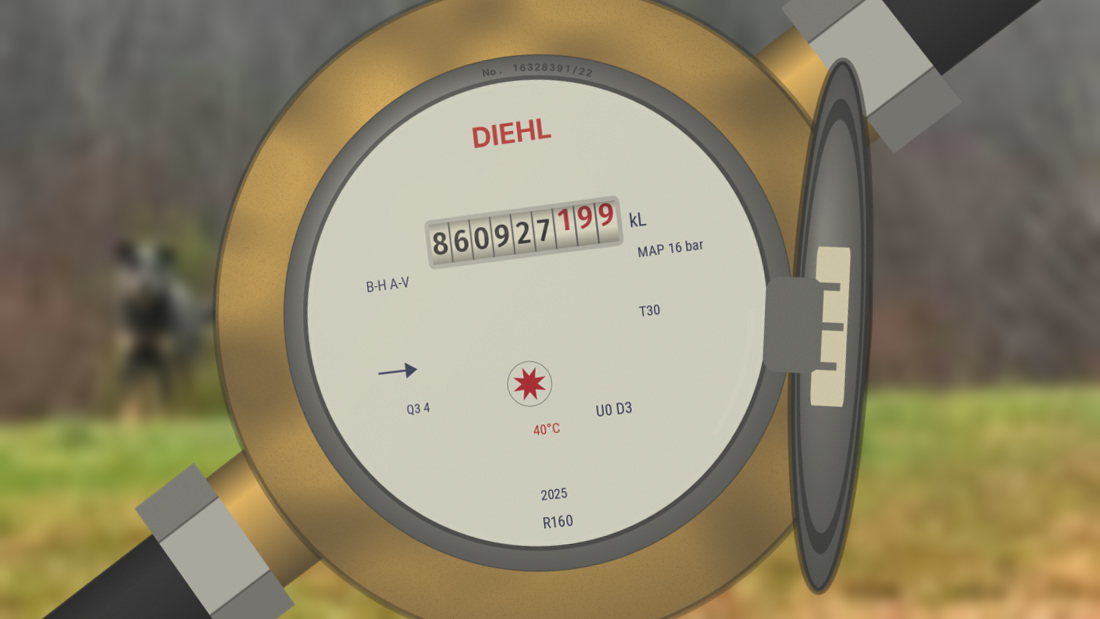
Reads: 860927.199; kL
